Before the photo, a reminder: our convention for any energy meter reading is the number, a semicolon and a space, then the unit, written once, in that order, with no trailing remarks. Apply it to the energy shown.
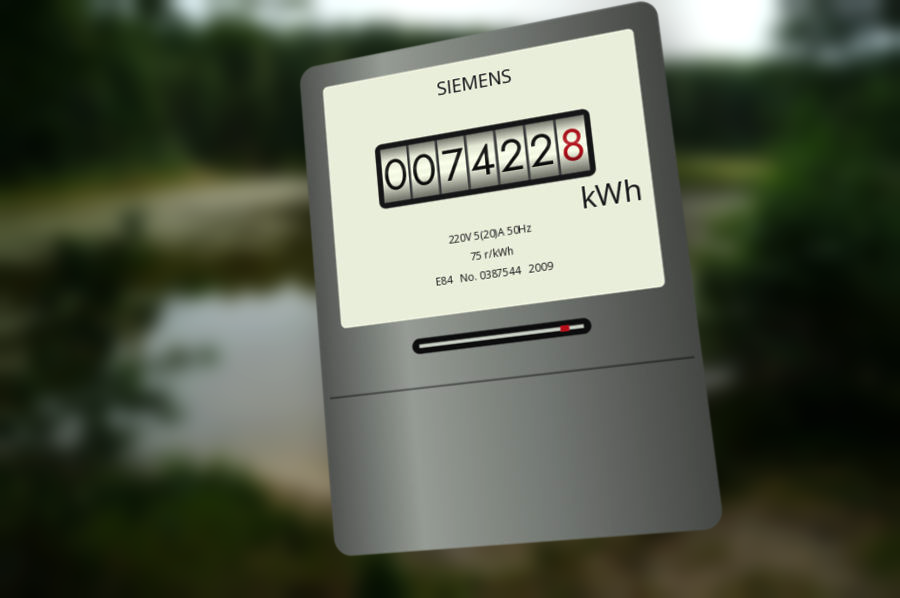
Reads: 7422.8; kWh
